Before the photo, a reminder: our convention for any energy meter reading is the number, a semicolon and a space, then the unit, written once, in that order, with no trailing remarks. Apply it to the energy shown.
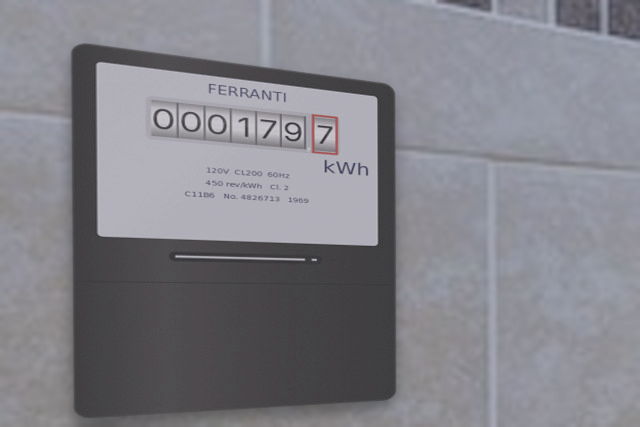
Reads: 179.7; kWh
